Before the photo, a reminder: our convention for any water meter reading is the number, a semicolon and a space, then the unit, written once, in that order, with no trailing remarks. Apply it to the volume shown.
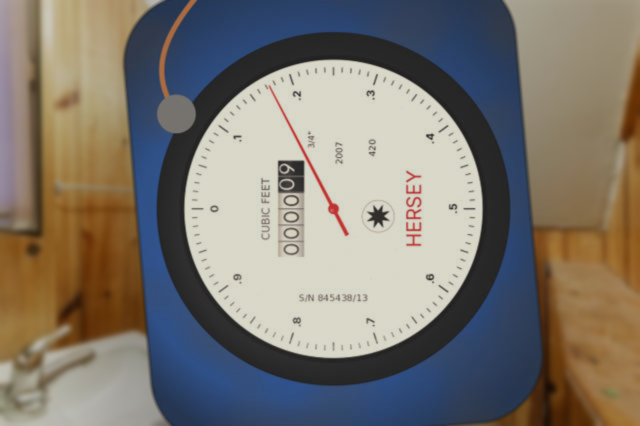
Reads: 9.17; ft³
